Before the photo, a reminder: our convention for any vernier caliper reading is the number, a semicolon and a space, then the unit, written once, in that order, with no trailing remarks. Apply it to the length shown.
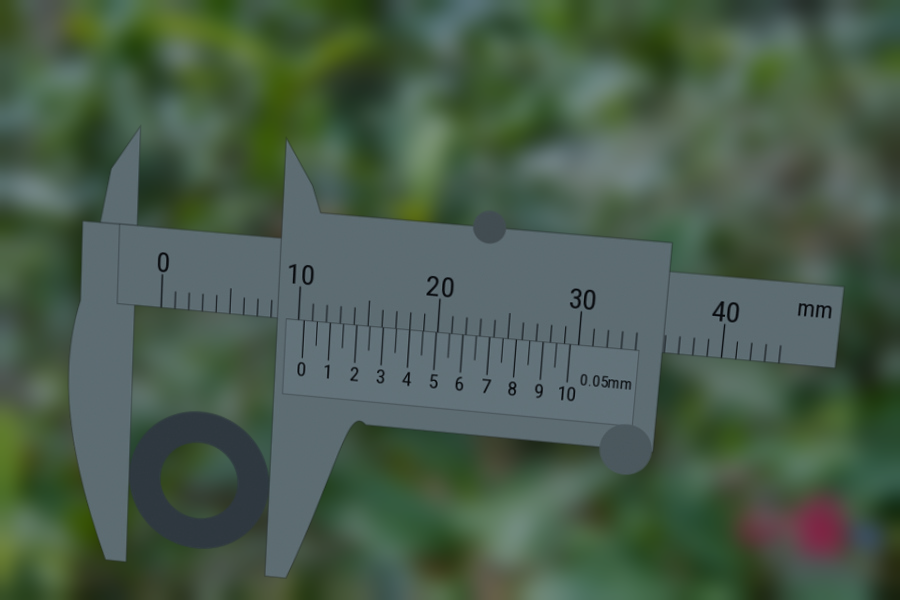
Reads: 10.4; mm
